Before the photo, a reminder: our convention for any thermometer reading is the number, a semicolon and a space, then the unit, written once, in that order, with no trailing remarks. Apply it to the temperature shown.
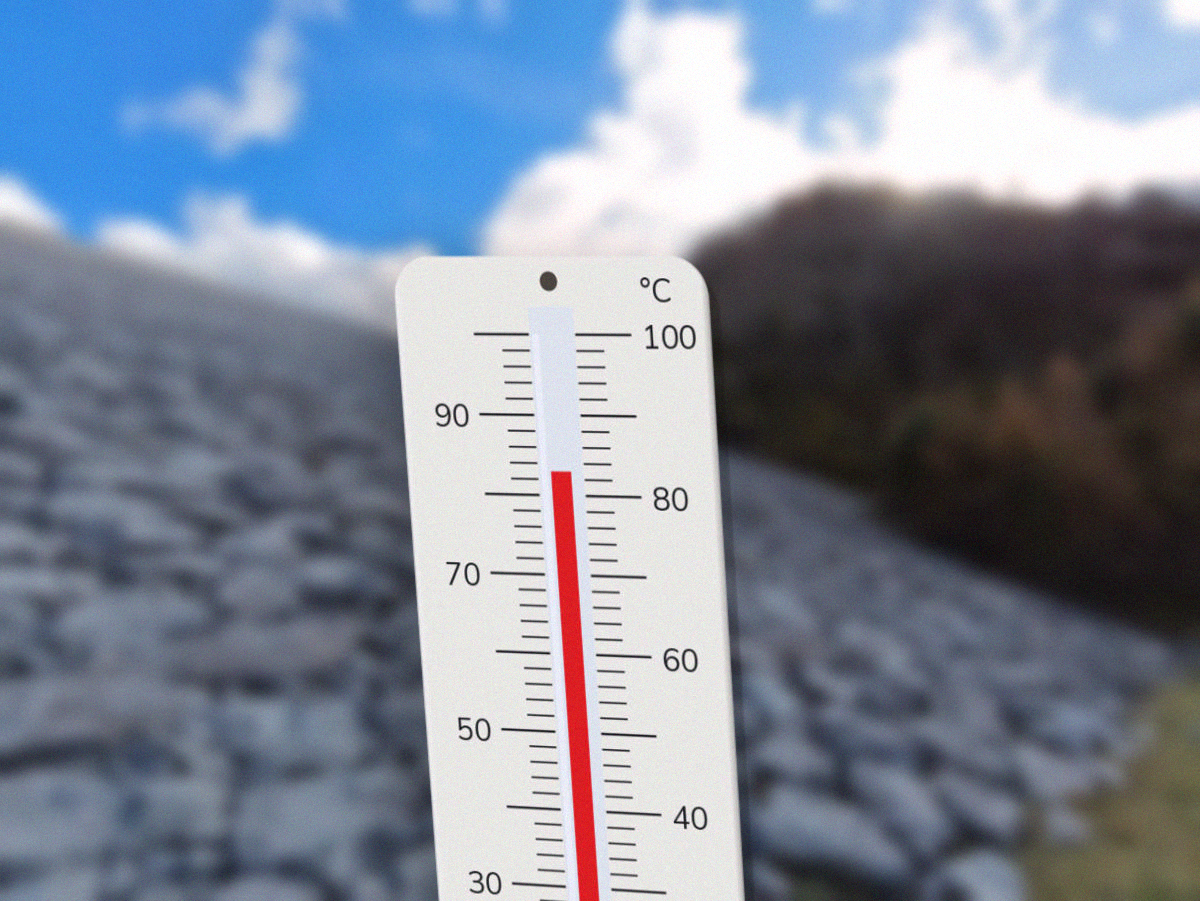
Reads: 83; °C
